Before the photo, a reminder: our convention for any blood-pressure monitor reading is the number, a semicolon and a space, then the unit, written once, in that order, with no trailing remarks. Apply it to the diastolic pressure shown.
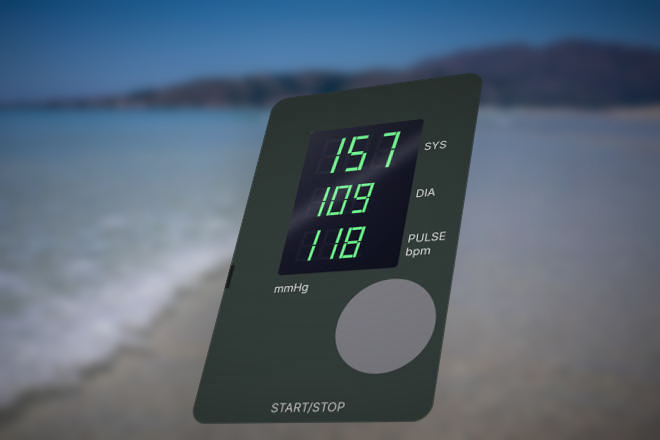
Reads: 109; mmHg
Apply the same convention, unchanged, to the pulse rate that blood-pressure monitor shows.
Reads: 118; bpm
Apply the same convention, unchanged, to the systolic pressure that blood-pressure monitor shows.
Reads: 157; mmHg
